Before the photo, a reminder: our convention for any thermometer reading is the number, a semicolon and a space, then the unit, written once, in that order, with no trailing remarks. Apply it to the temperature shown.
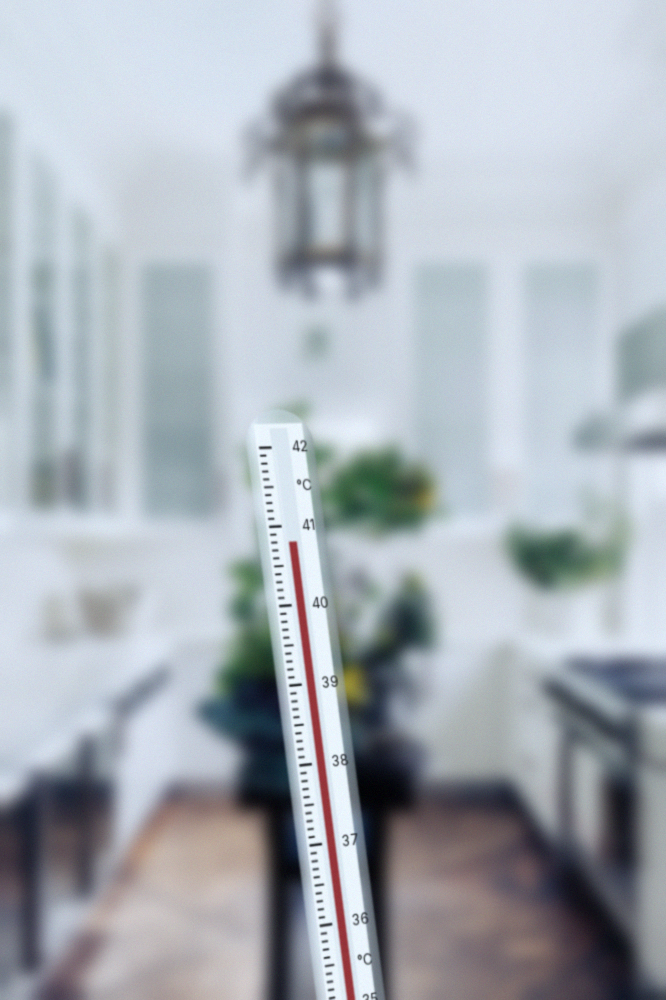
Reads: 40.8; °C
